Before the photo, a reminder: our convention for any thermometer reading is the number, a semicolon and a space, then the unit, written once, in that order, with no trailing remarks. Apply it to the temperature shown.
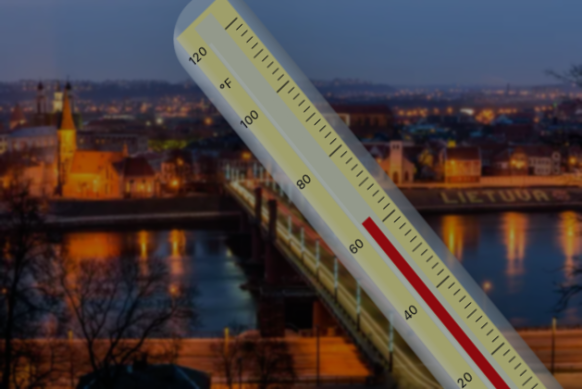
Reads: 63; °F
